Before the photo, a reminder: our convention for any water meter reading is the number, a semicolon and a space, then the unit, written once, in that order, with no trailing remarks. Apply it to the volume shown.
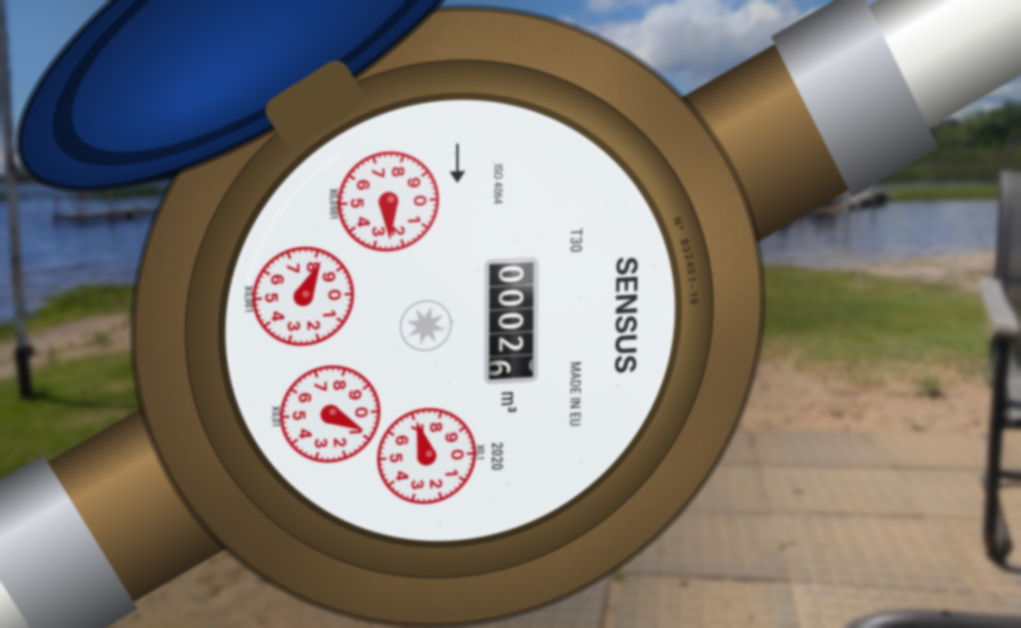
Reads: 25.7082; m³
